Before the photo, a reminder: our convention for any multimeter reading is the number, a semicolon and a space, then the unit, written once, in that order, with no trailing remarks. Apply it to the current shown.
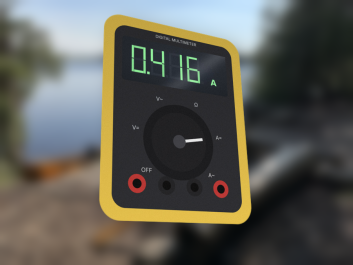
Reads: 0.416; A
